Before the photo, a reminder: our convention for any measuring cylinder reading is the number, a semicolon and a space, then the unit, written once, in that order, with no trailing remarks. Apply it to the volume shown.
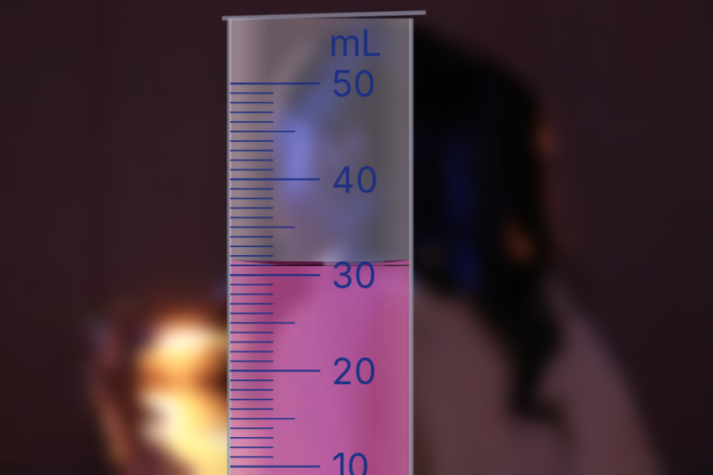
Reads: 31; mL
